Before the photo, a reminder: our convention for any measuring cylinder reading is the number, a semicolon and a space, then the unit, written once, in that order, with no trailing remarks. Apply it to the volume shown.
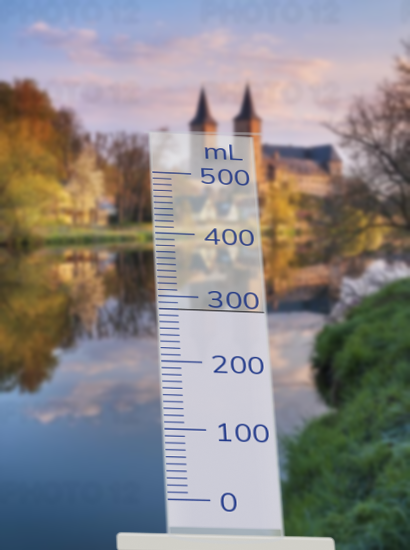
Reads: 280; mL
